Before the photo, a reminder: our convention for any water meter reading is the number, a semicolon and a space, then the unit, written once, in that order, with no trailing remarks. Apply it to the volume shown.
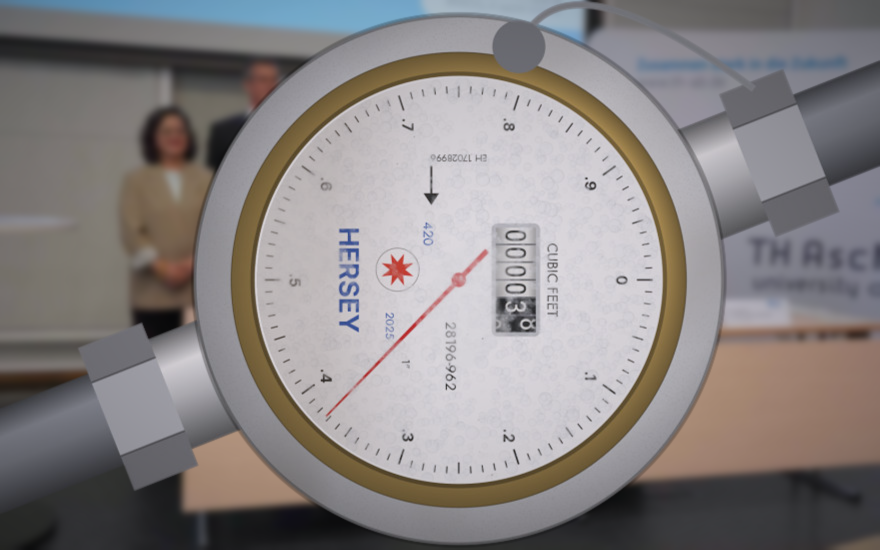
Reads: 38.37; ft³
